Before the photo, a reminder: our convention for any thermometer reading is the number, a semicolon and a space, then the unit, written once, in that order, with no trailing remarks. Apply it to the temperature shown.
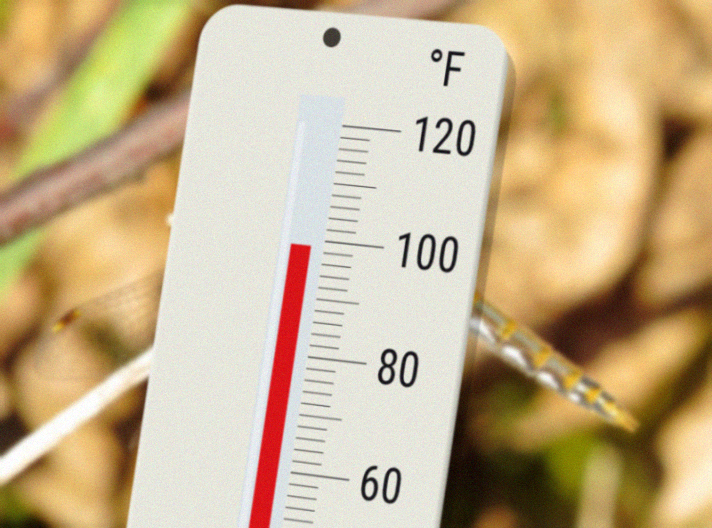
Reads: 99; °F
